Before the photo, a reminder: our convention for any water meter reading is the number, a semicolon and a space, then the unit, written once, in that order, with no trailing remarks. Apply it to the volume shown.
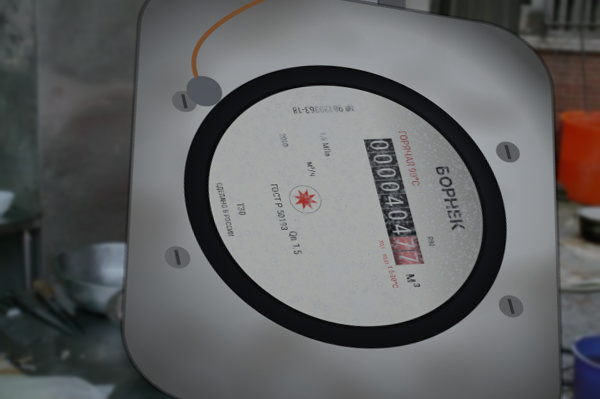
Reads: 404.77; m³
